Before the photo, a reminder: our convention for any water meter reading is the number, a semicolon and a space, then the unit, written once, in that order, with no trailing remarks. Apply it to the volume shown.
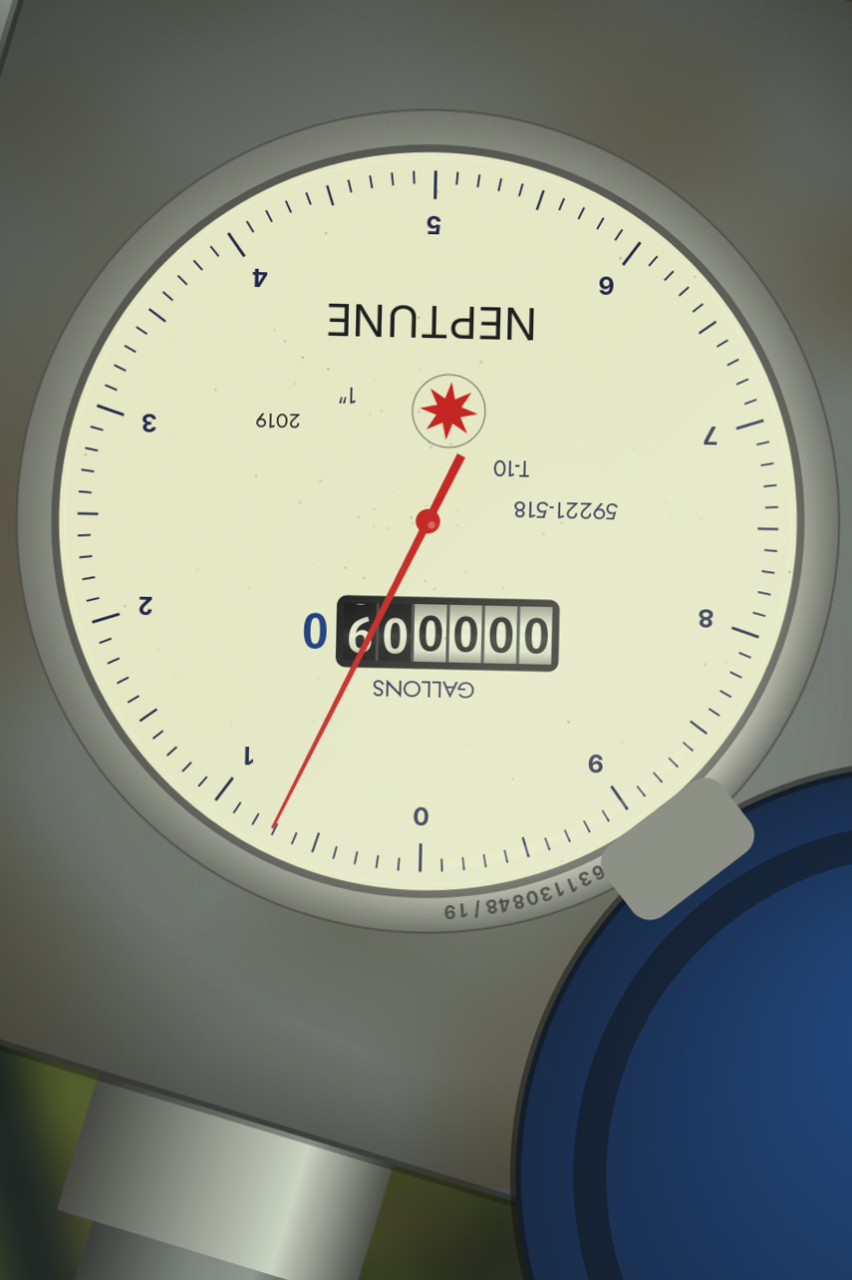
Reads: 90.7; gal
